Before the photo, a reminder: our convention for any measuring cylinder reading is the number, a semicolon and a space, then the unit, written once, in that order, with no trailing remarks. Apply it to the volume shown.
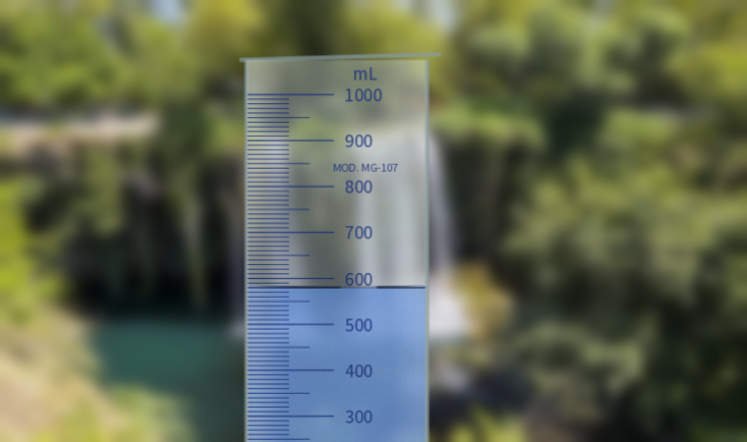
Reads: 580; mL
